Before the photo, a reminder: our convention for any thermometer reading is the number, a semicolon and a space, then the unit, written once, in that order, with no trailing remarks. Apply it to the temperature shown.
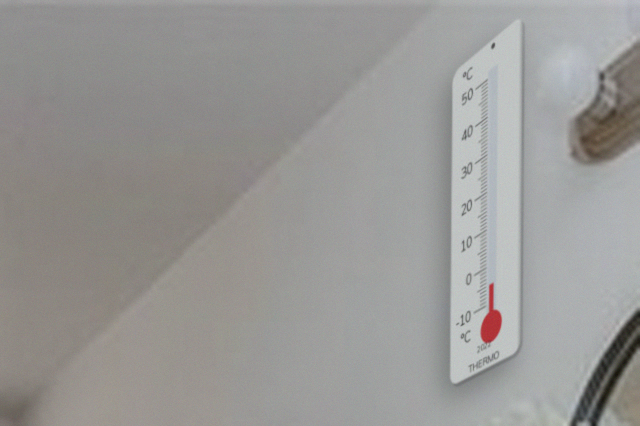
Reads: -5; °C
